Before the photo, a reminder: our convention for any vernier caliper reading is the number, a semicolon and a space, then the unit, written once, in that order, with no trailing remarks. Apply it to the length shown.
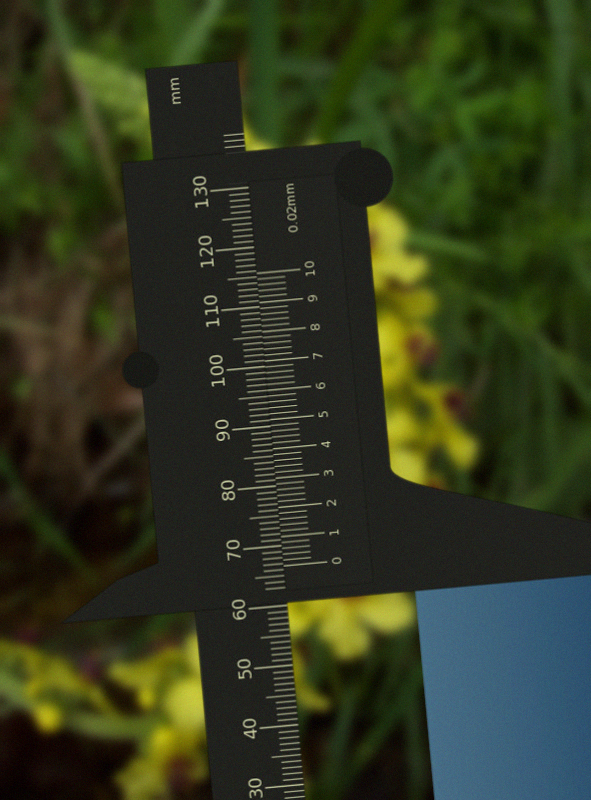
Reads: 66.6; mm
